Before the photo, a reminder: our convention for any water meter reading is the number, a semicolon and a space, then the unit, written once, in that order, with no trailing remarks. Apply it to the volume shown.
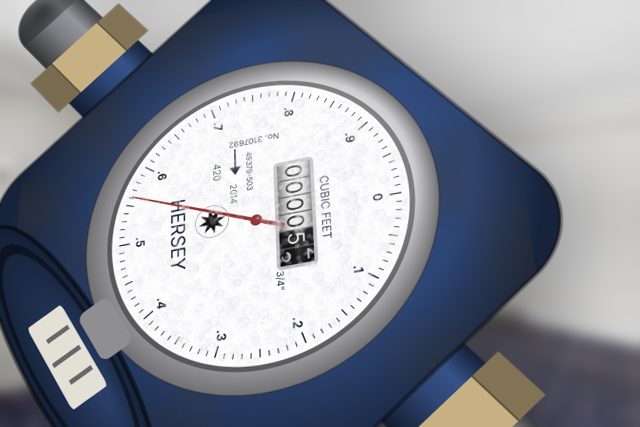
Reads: 52.56; ft³
